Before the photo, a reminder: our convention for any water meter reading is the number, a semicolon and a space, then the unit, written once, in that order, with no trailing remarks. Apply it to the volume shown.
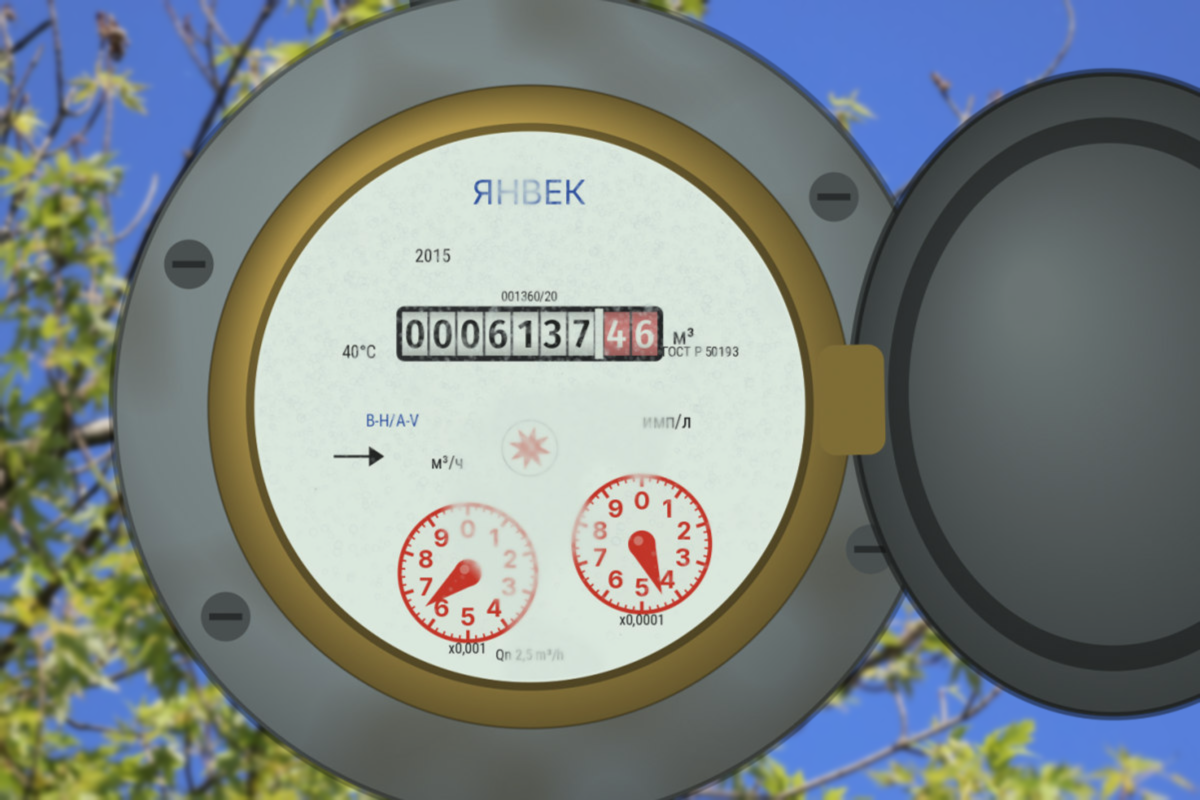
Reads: 6137.4664; m³
